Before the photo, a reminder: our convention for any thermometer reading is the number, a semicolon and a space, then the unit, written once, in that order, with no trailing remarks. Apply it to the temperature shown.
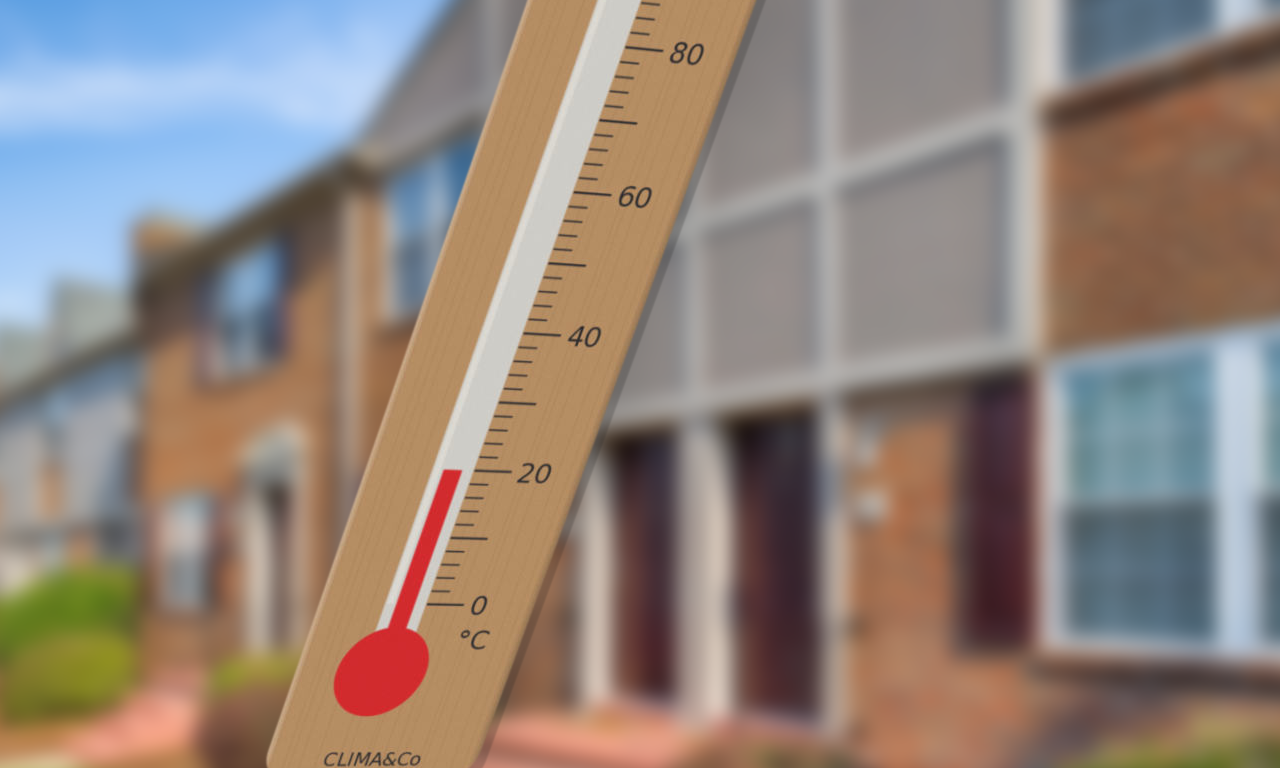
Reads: 20; °C
